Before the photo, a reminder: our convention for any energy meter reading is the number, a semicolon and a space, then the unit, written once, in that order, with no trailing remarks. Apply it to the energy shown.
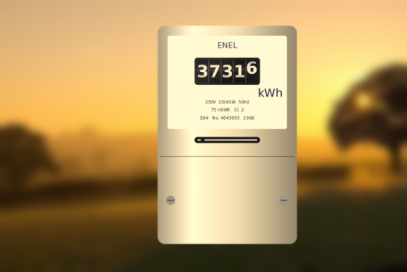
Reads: 37316; kWh
